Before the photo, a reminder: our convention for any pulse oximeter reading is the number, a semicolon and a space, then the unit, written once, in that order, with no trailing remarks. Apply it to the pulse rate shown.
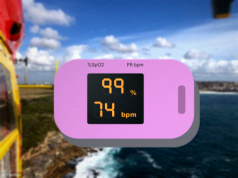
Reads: 74; bpm
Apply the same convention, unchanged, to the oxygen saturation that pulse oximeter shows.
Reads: 99; %
